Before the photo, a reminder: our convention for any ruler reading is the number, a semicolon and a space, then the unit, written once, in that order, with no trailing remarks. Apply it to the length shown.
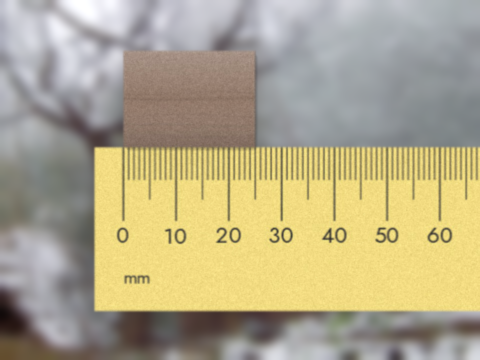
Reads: 25; mm
